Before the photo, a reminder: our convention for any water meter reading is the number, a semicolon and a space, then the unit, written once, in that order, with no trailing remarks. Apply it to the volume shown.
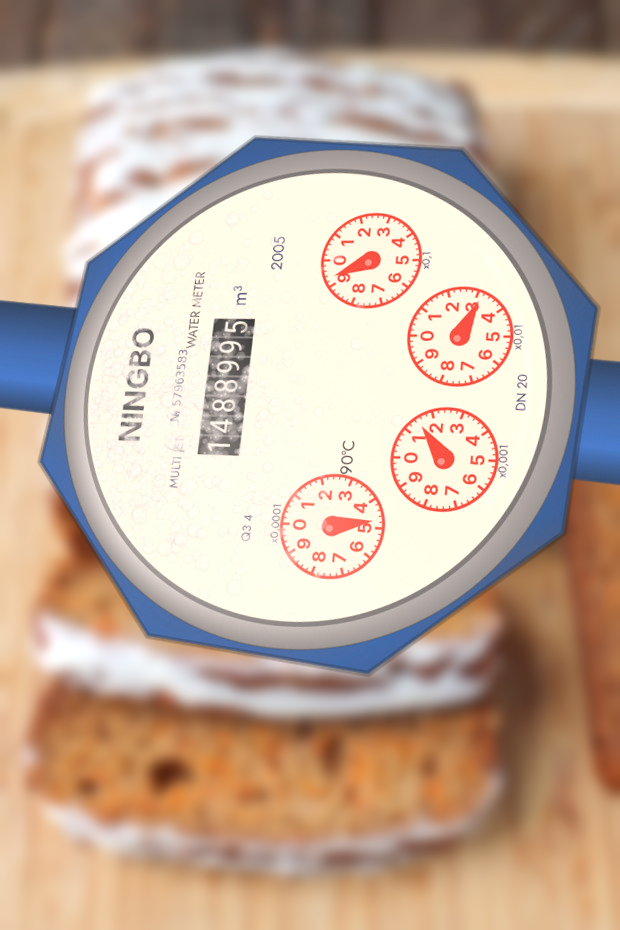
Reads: 1488994.9314; m³
